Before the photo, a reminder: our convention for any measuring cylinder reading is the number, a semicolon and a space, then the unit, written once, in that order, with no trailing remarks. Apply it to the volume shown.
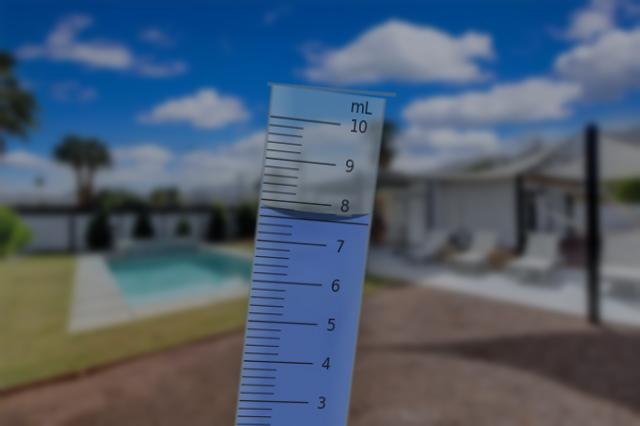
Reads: 7.6; mL
